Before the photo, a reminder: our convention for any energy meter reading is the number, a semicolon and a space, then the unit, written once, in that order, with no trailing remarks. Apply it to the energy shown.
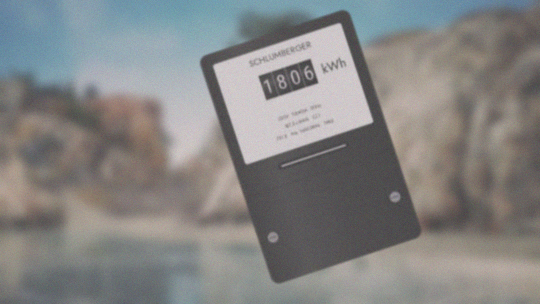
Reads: 1806; kWh
